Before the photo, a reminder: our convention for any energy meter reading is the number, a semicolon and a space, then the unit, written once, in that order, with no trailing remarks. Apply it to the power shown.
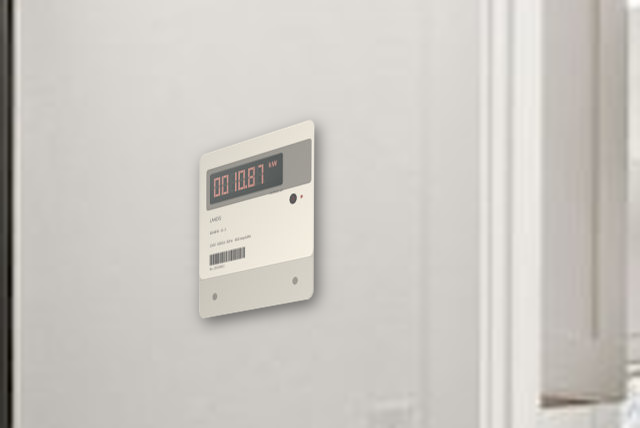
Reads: 10.87; kW
